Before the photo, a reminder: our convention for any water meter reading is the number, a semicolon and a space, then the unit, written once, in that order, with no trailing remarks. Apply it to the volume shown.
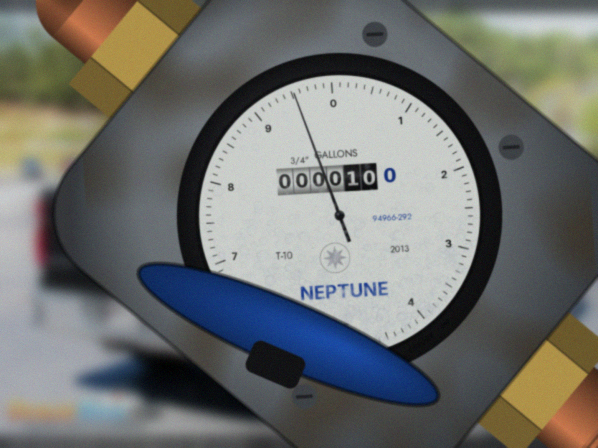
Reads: 99.5; gal
